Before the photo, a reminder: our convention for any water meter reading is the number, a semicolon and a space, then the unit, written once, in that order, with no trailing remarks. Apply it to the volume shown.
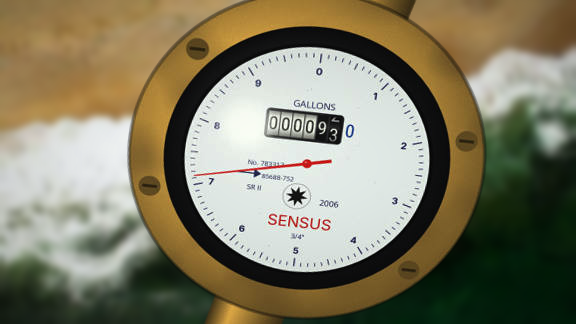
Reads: 927.1; gal
